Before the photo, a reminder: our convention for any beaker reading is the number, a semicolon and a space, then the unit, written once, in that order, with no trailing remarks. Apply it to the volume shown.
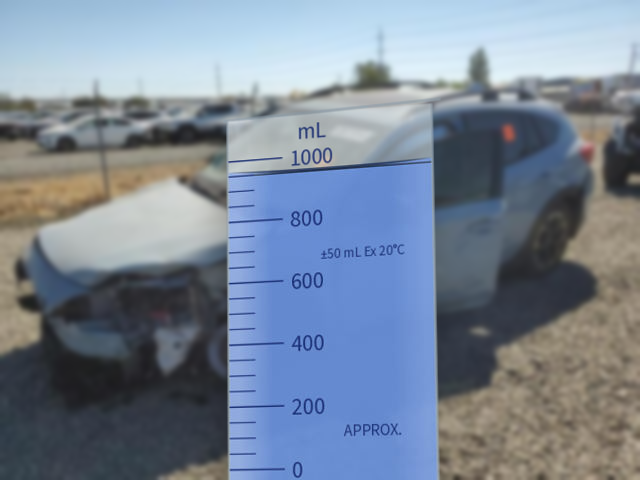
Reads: 950; mL
